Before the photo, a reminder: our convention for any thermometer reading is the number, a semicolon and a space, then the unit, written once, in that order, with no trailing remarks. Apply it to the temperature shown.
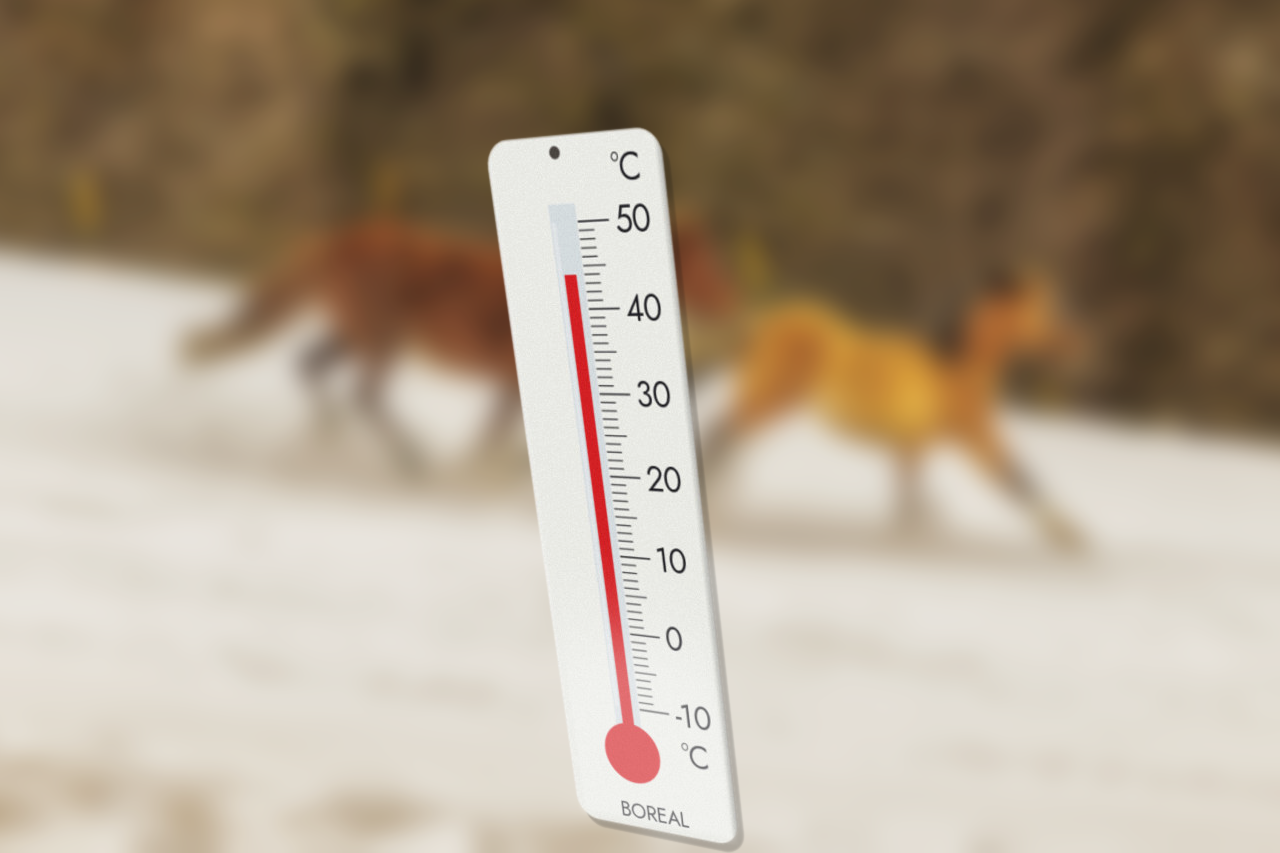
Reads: 44; °C
